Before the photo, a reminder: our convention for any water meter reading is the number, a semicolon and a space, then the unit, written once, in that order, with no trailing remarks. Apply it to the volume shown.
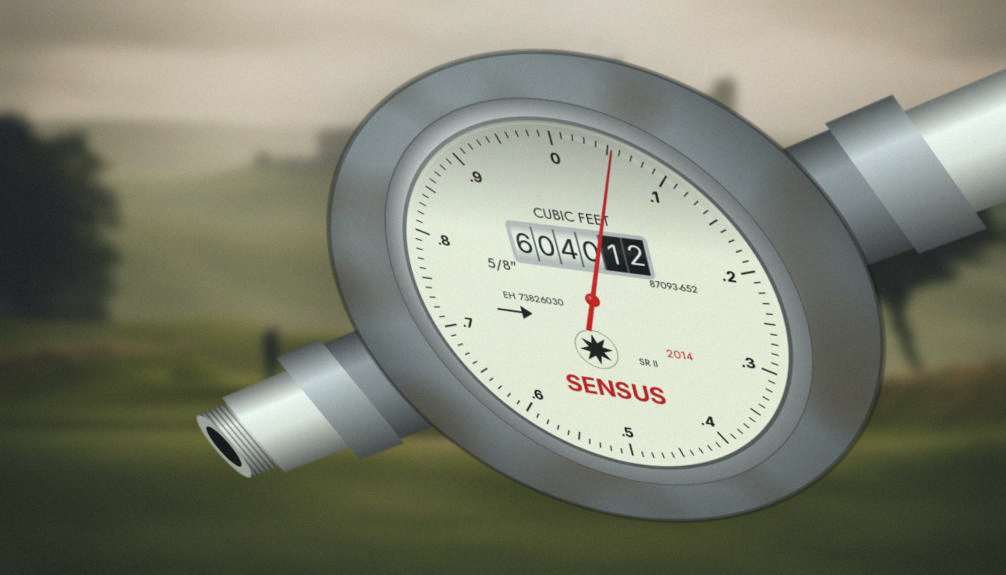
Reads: 604012.05; ft³
